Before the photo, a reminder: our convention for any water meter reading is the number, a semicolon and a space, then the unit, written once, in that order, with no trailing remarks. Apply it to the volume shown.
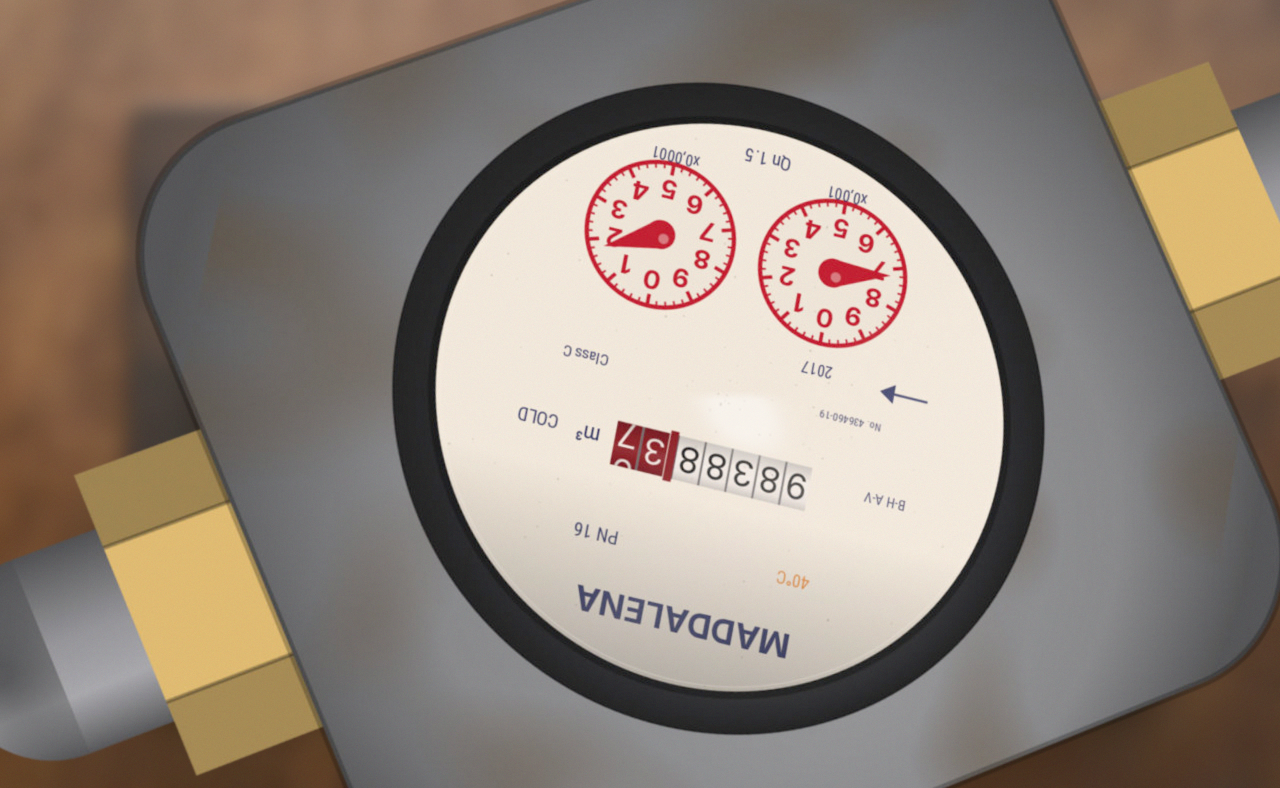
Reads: 98388.3671; m³
